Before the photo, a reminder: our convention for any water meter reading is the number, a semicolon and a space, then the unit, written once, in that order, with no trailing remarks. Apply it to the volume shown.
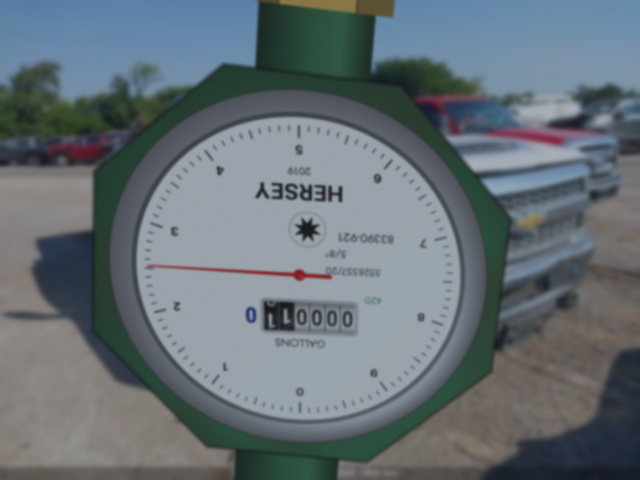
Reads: 112.5; gal
